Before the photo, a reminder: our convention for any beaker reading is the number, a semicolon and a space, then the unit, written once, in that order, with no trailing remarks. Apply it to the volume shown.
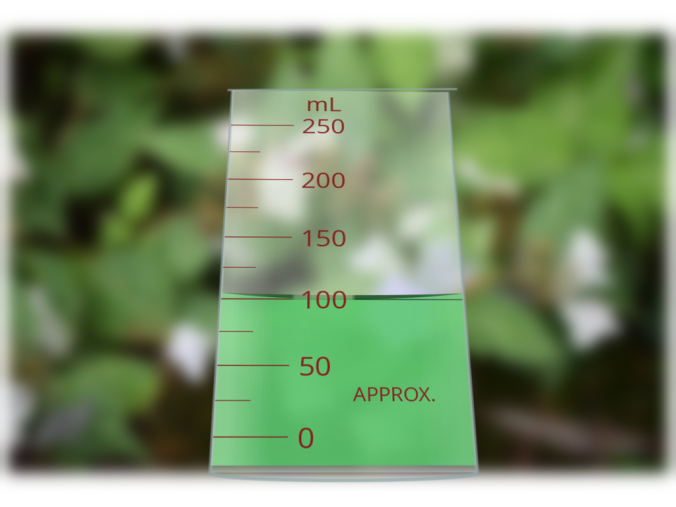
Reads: 100; mL
